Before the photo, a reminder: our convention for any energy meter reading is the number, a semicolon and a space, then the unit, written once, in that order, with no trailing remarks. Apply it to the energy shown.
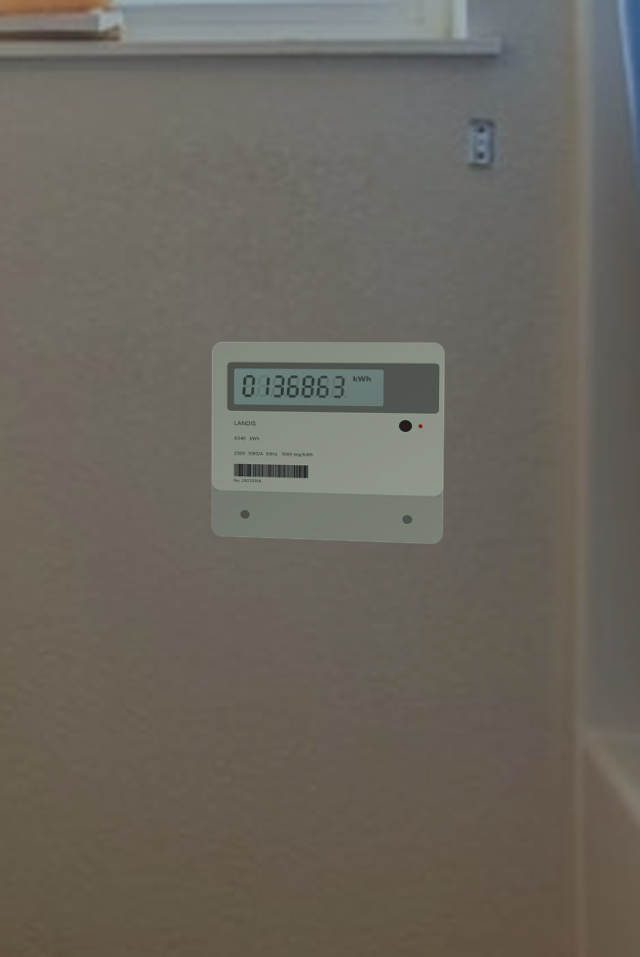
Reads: 136863; kWh
